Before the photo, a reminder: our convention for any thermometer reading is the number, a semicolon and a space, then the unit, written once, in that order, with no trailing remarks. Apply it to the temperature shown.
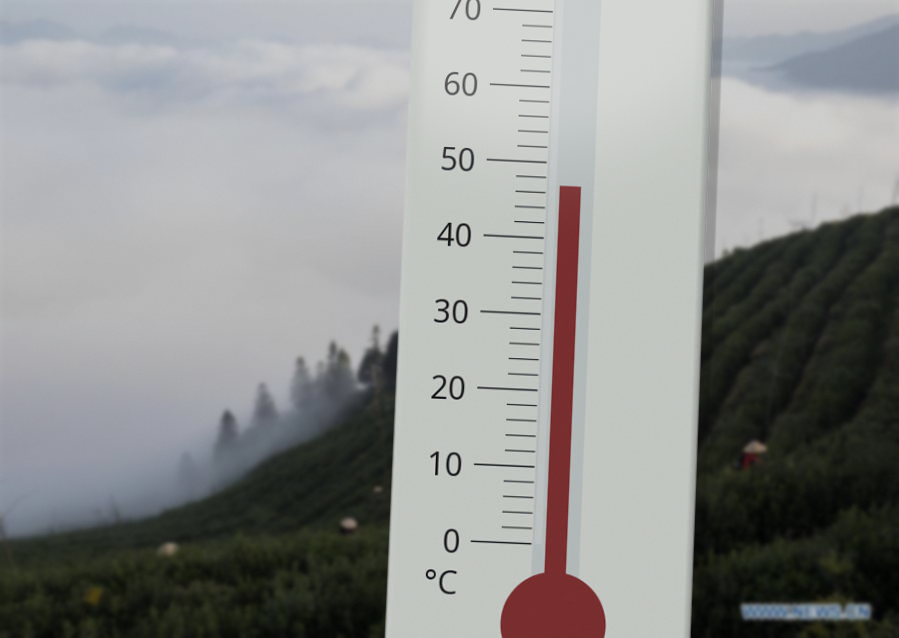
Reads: 47; °C
